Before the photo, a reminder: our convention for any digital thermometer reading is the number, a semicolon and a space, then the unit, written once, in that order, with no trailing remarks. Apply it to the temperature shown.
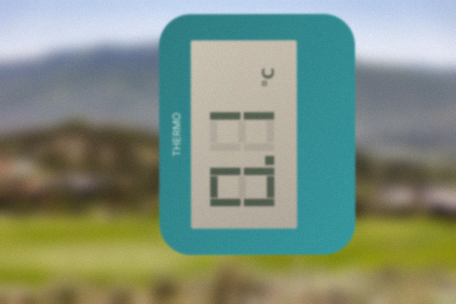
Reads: 0.1; °C
